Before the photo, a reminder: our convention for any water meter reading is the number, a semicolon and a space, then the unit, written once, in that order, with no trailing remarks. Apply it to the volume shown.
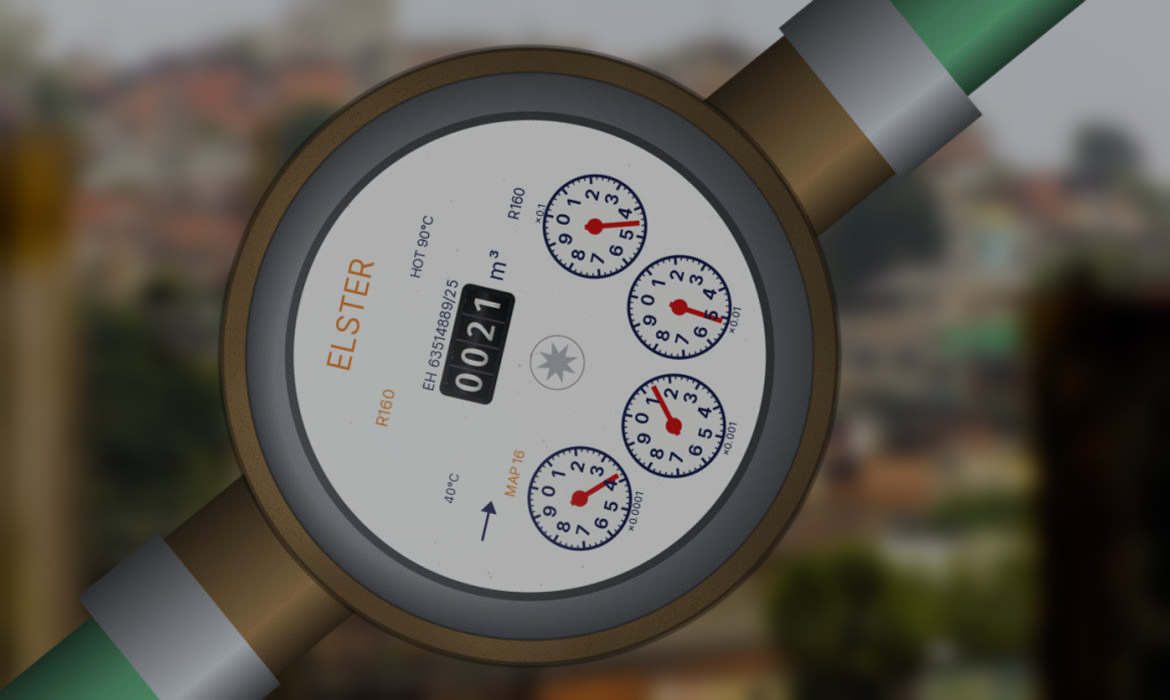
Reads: 21.4513; m³
